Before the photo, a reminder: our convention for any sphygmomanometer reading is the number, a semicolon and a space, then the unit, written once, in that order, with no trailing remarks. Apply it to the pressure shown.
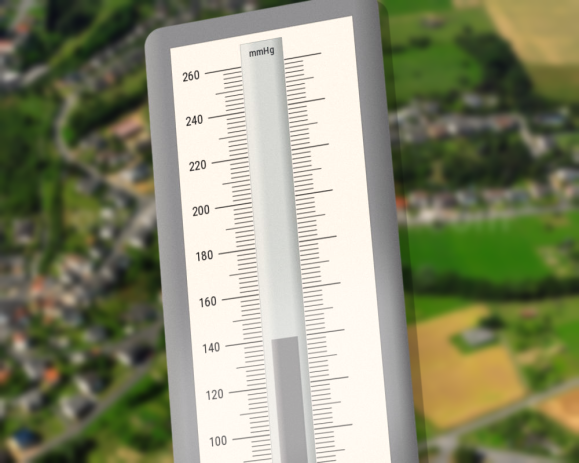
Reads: 140; mmHg
